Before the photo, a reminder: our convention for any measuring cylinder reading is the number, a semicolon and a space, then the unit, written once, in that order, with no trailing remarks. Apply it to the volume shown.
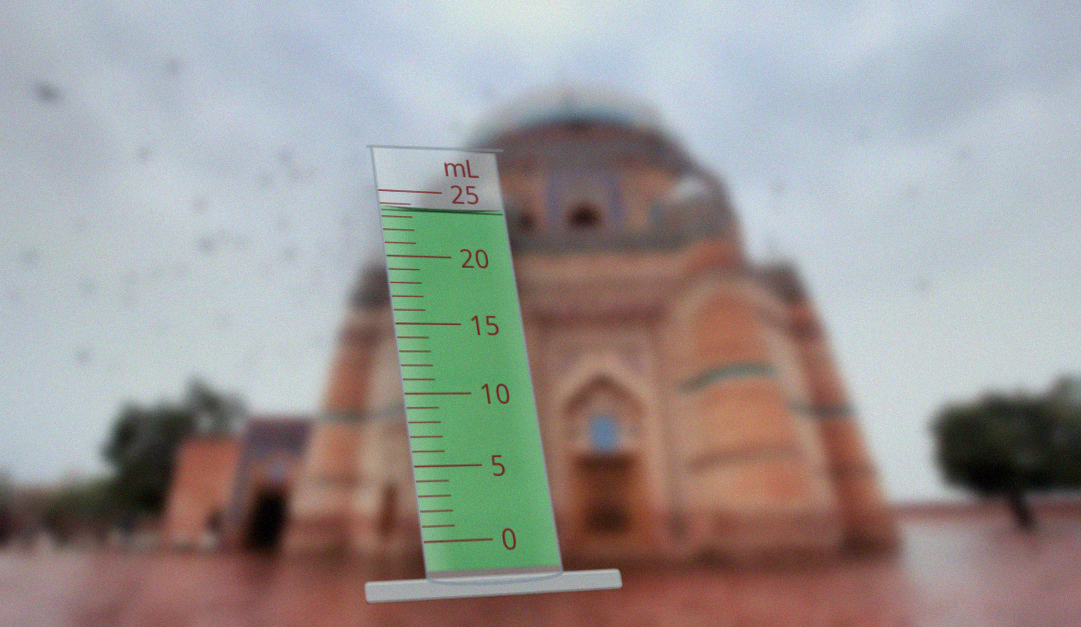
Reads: 23.5; mL
